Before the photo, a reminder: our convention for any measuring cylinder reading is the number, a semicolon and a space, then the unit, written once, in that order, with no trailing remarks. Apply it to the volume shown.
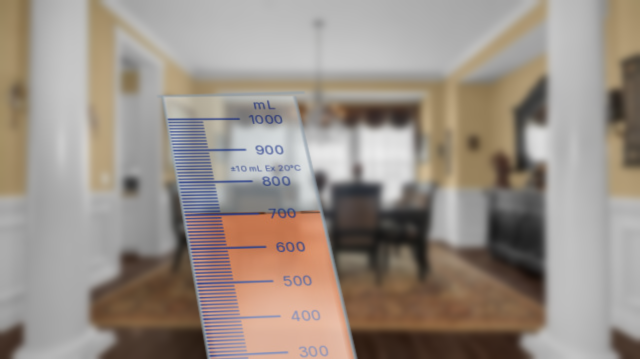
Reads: 700; mL
